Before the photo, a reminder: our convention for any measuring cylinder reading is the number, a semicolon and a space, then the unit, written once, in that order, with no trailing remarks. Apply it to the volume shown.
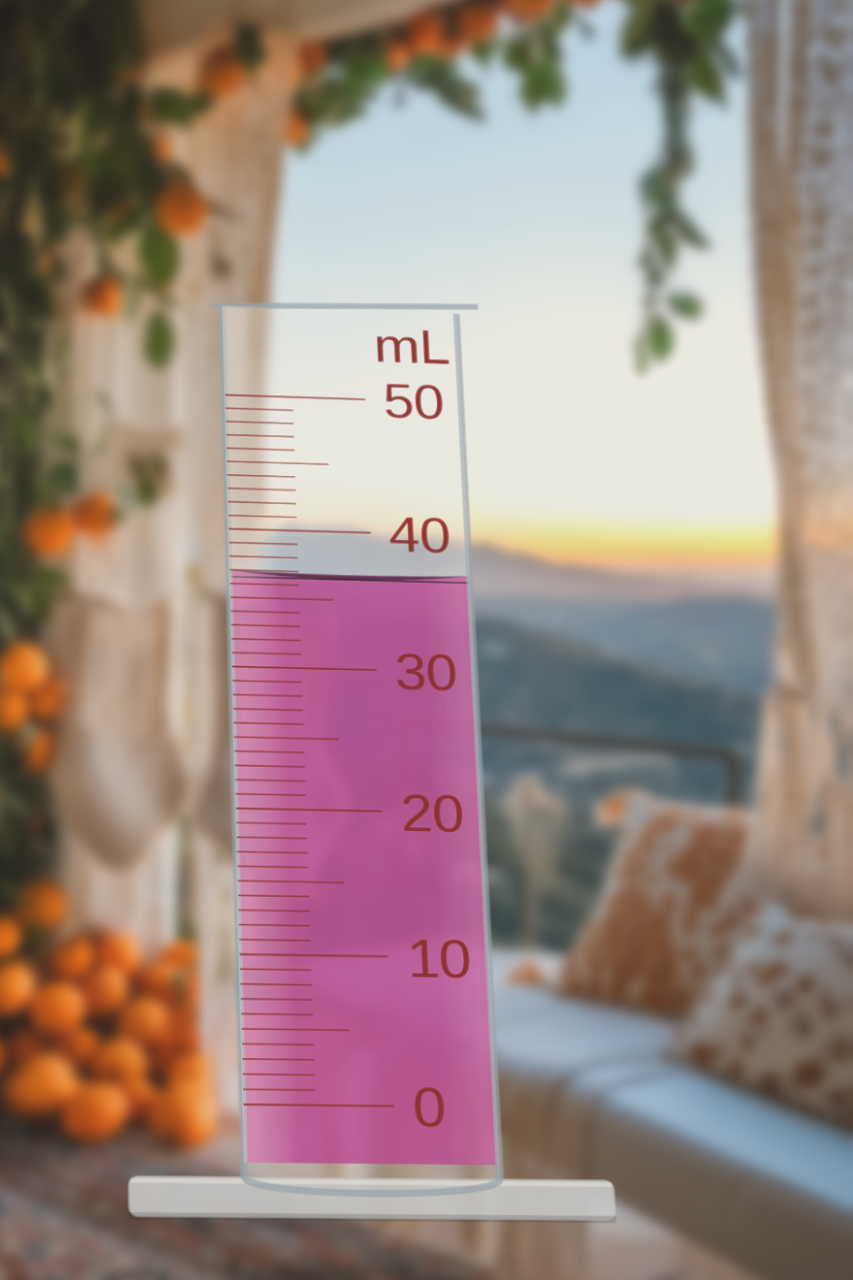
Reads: 36.5; mL
